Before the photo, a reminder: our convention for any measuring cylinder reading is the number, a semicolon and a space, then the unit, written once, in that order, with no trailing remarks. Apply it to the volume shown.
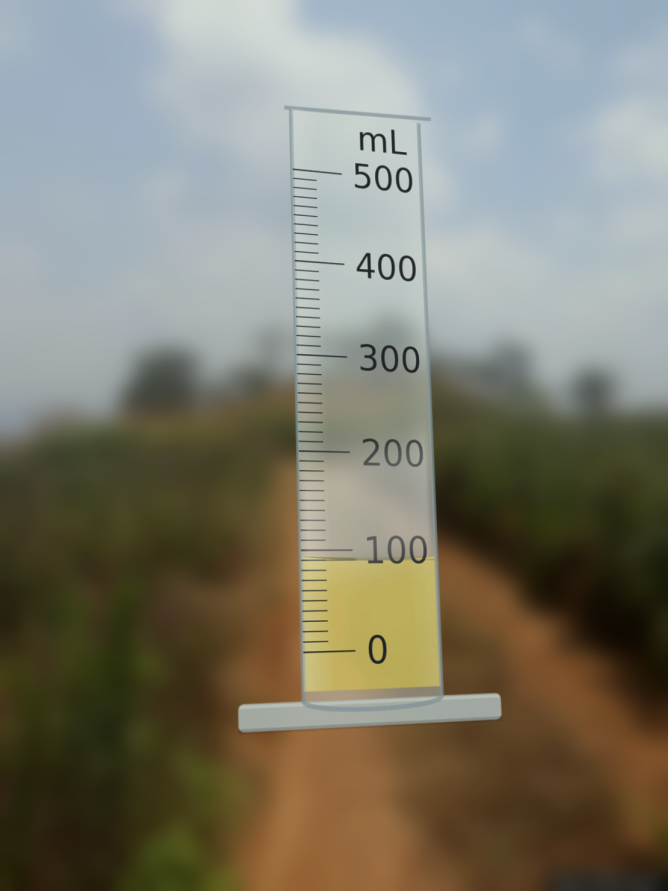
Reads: 90; mL
